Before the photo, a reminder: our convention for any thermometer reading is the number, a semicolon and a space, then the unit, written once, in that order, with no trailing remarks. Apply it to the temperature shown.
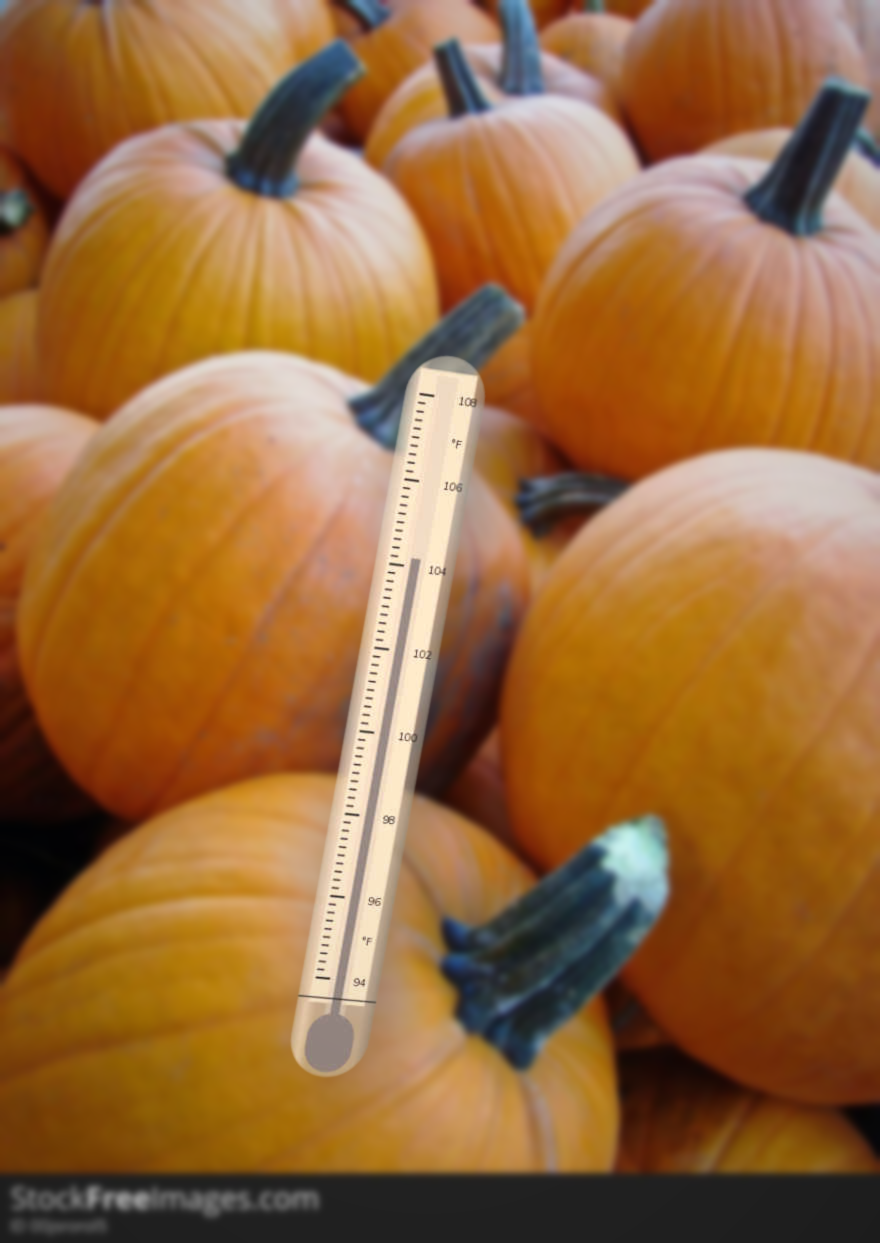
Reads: 104.2; °F
